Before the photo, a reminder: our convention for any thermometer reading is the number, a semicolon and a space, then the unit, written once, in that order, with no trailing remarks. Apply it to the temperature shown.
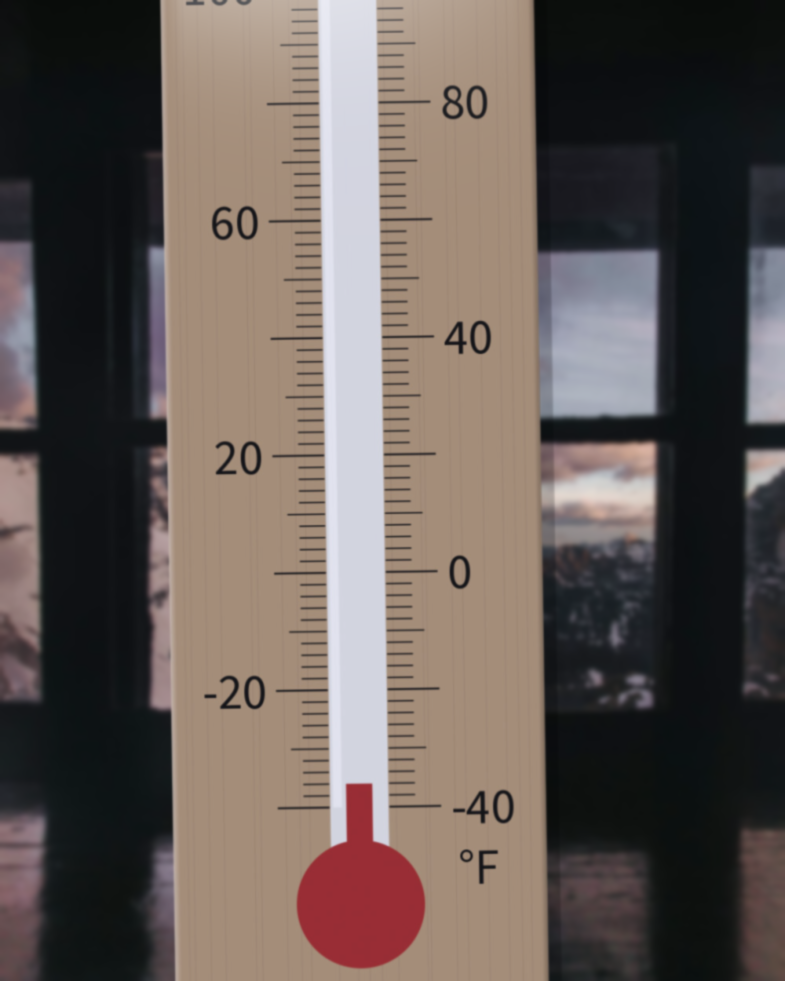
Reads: -36; °F
